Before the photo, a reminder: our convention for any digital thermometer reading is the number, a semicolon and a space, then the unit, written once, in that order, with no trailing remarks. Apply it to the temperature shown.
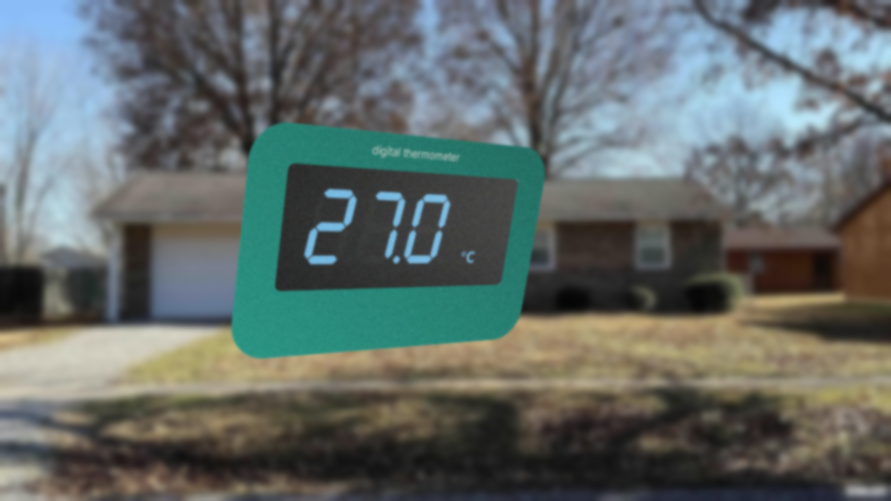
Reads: 27.0; °C
